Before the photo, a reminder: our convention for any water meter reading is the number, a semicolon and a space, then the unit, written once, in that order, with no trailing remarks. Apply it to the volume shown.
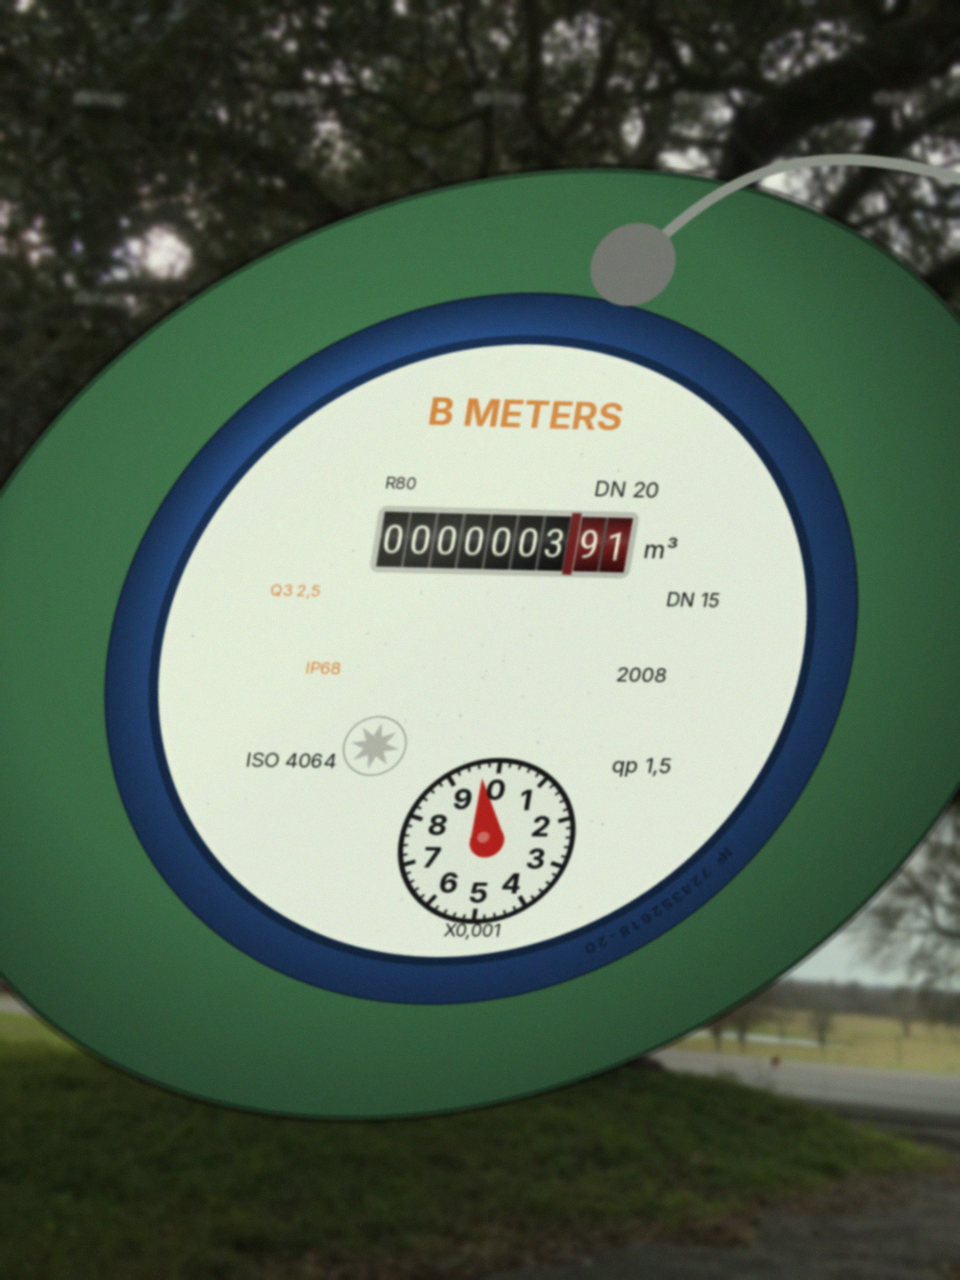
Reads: 3.909; m³
